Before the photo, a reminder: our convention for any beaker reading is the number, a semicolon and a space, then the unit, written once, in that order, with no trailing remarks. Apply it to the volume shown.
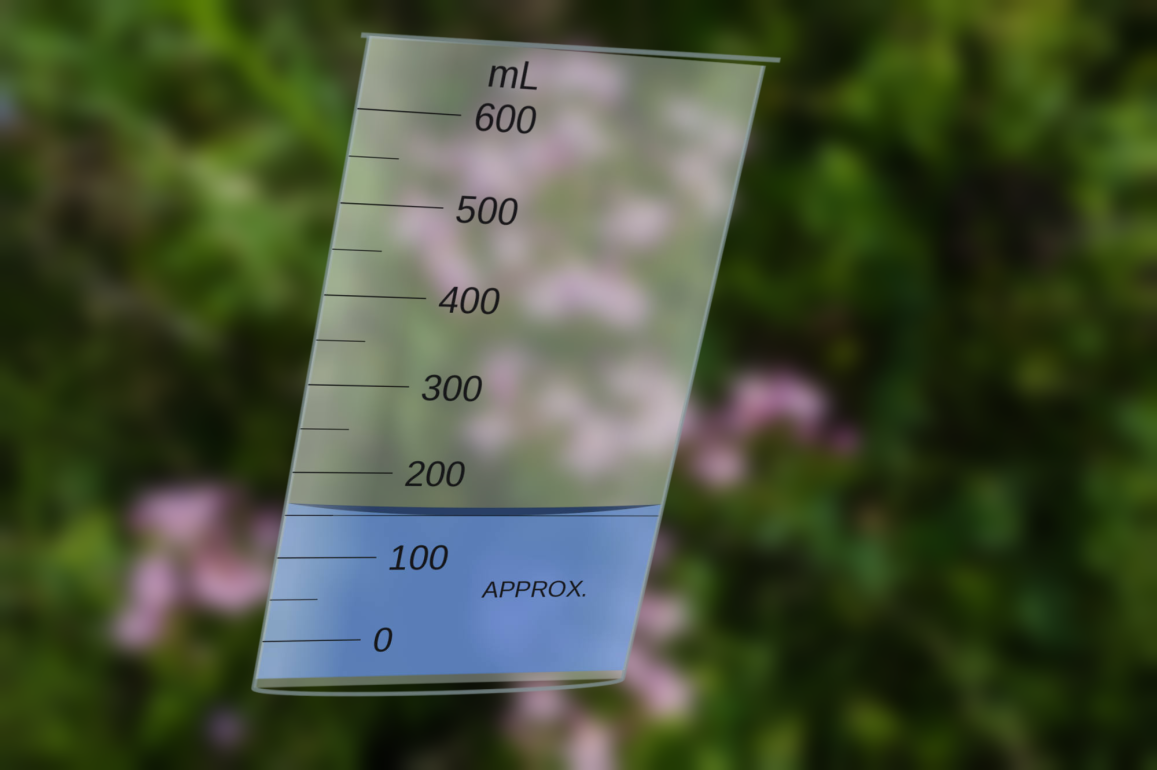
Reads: 150; mL
